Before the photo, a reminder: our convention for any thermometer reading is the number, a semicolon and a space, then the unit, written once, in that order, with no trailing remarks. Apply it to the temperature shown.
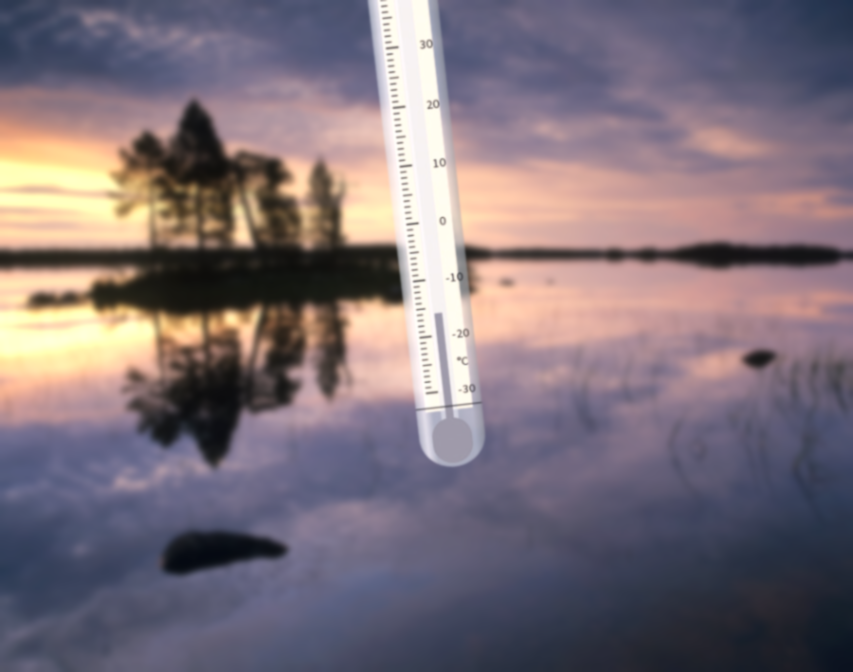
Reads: -16; °C
